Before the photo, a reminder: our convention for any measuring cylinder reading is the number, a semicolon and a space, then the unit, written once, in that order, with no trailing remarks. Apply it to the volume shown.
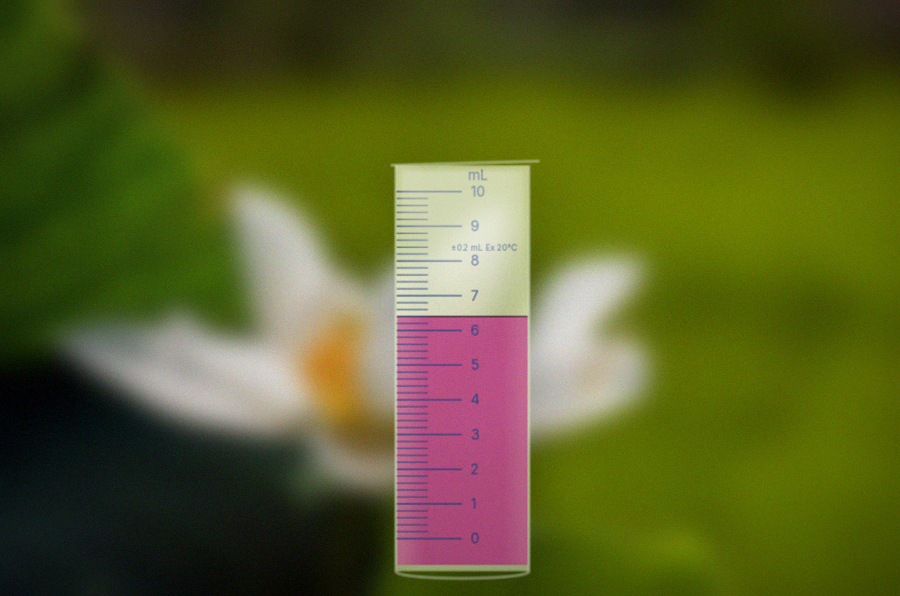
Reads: 6.4; mL
